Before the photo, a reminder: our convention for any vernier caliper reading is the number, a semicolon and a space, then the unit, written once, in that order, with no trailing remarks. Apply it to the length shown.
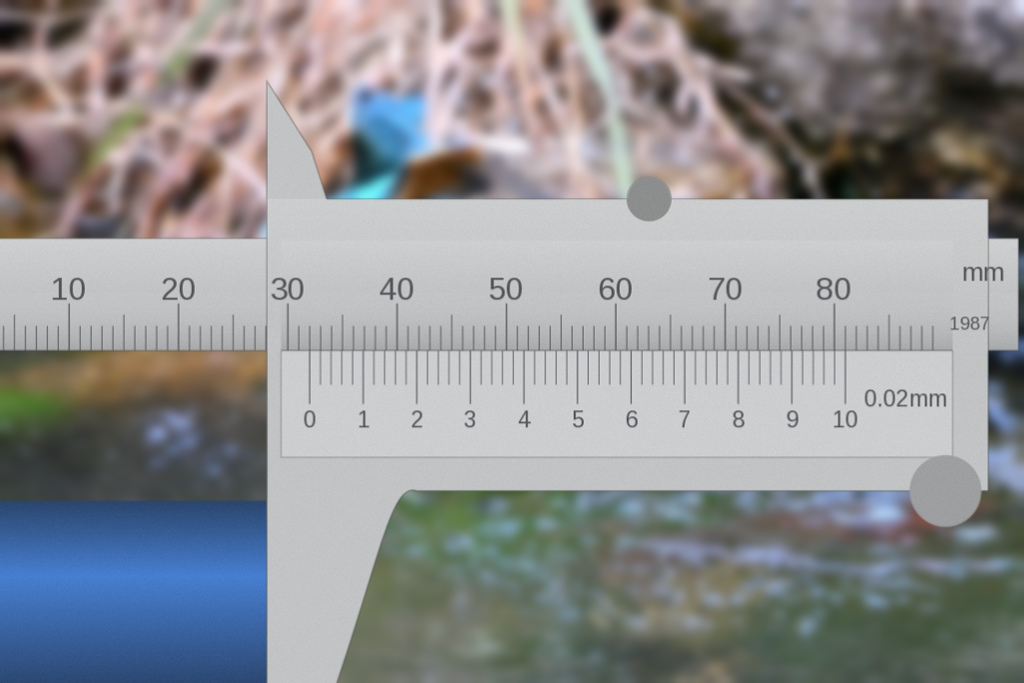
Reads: 32.0; mm
